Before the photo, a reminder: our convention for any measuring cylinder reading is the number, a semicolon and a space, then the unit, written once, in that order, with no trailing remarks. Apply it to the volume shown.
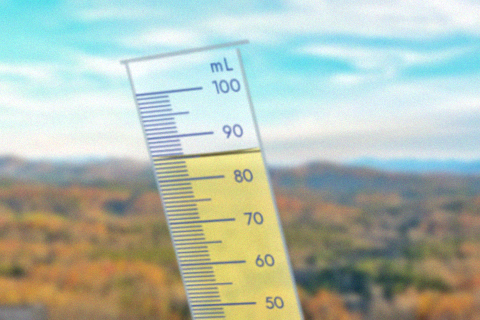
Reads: 85; mL
